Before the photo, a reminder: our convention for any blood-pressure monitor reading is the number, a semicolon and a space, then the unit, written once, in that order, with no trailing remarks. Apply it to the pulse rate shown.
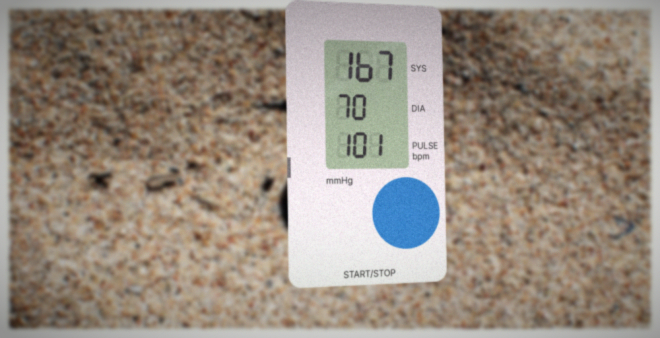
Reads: 101; bpm
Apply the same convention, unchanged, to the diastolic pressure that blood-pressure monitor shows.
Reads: 70; mmHg
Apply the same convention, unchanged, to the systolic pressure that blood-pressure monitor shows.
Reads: 167; mmHg
